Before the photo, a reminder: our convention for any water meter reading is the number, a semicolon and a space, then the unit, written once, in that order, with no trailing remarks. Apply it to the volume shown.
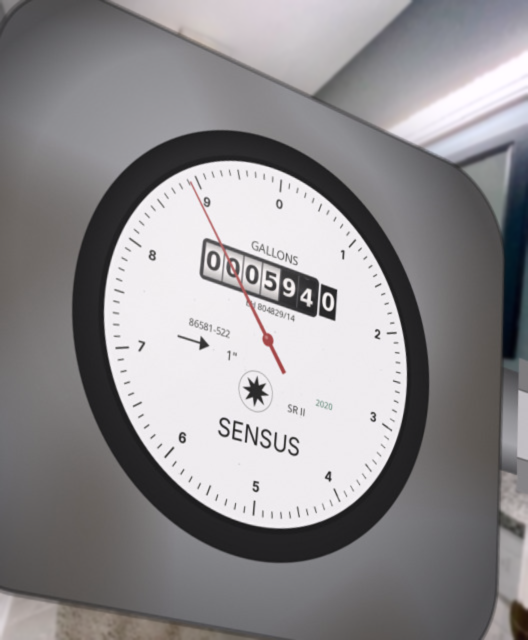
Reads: 5938.9; gal
